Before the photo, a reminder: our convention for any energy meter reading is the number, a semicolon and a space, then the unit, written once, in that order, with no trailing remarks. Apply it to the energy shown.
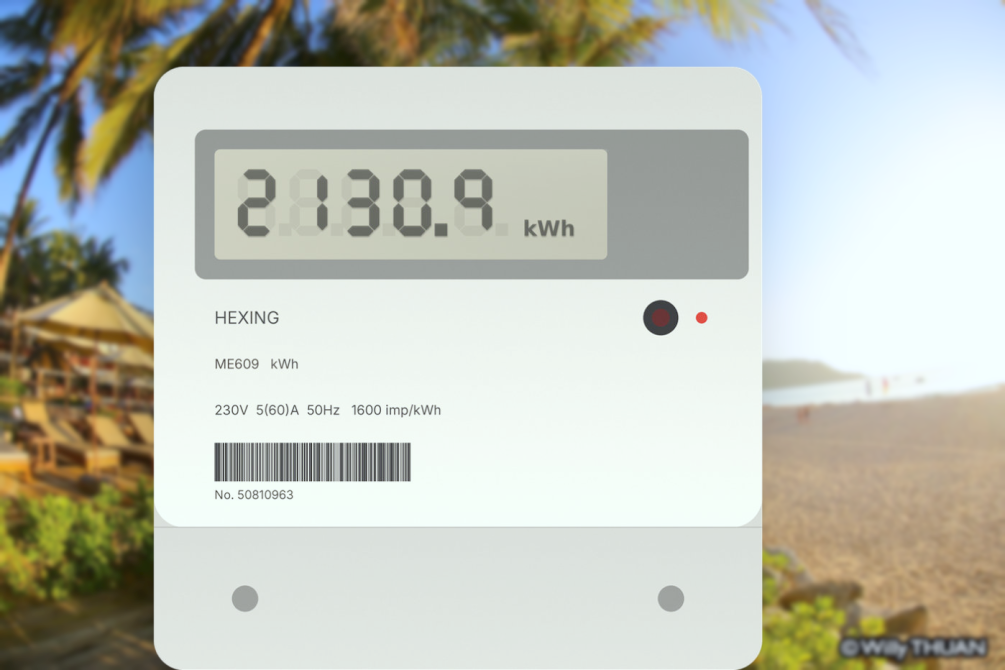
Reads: 2130.9; kWh
